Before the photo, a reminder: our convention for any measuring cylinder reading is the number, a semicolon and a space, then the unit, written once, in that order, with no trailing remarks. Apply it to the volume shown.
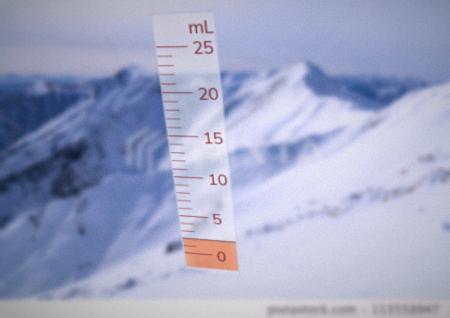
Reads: 2; mL
